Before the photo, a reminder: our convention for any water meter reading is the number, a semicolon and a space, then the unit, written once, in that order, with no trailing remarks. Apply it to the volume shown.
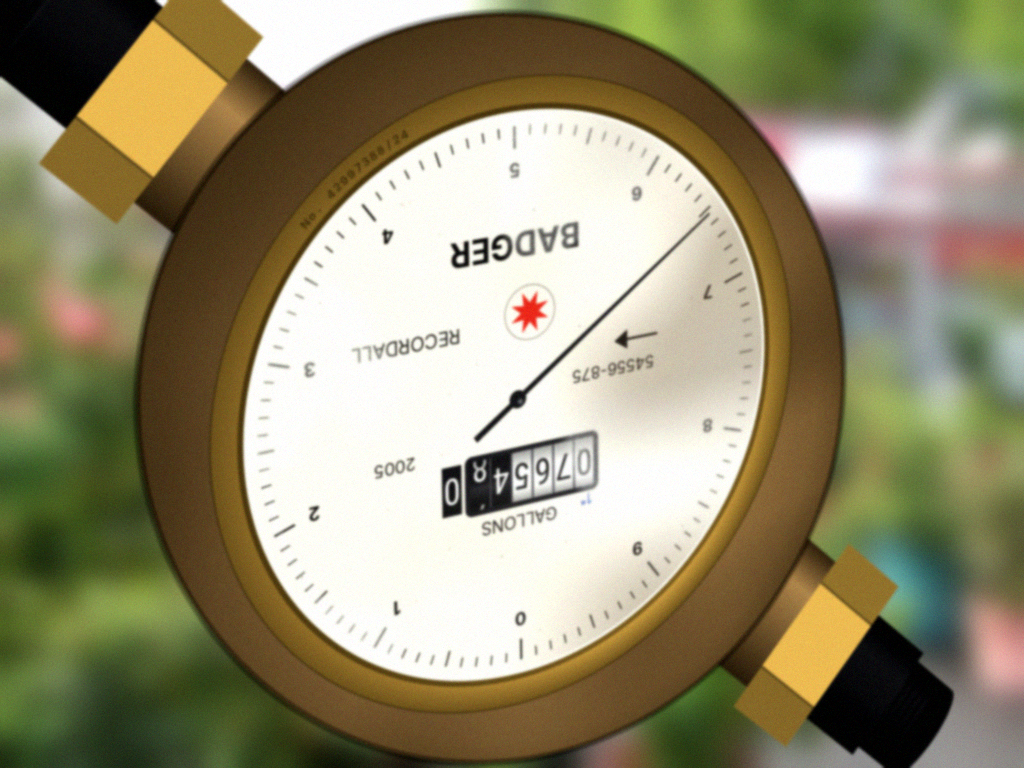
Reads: 765476.5; gal
